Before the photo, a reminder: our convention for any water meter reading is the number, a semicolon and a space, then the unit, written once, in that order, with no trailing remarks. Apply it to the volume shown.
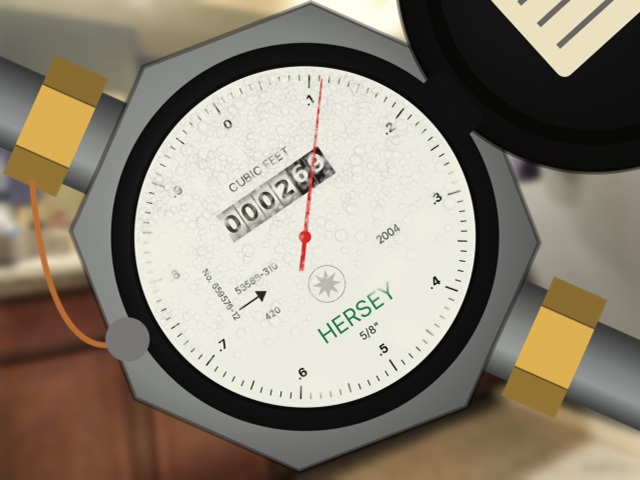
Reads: 269.11; ft³
